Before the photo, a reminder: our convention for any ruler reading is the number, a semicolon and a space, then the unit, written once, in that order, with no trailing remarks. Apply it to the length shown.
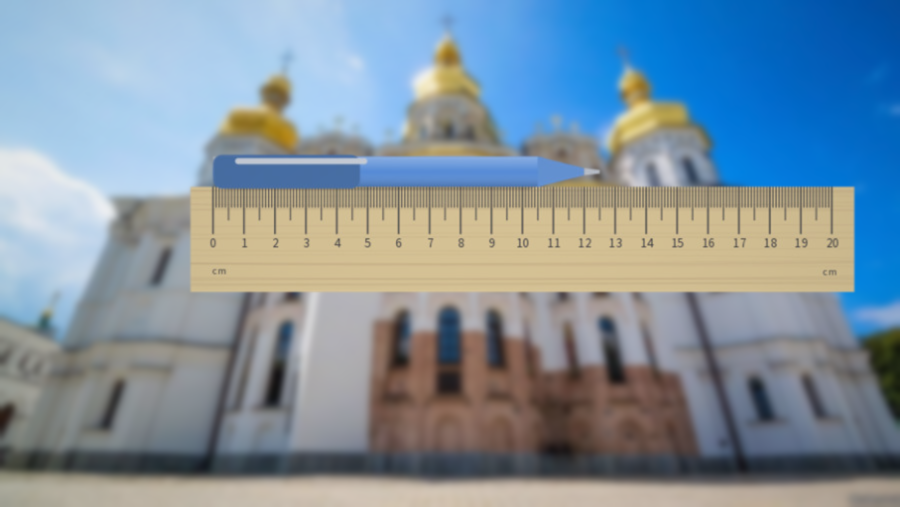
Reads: 12.5; cm
